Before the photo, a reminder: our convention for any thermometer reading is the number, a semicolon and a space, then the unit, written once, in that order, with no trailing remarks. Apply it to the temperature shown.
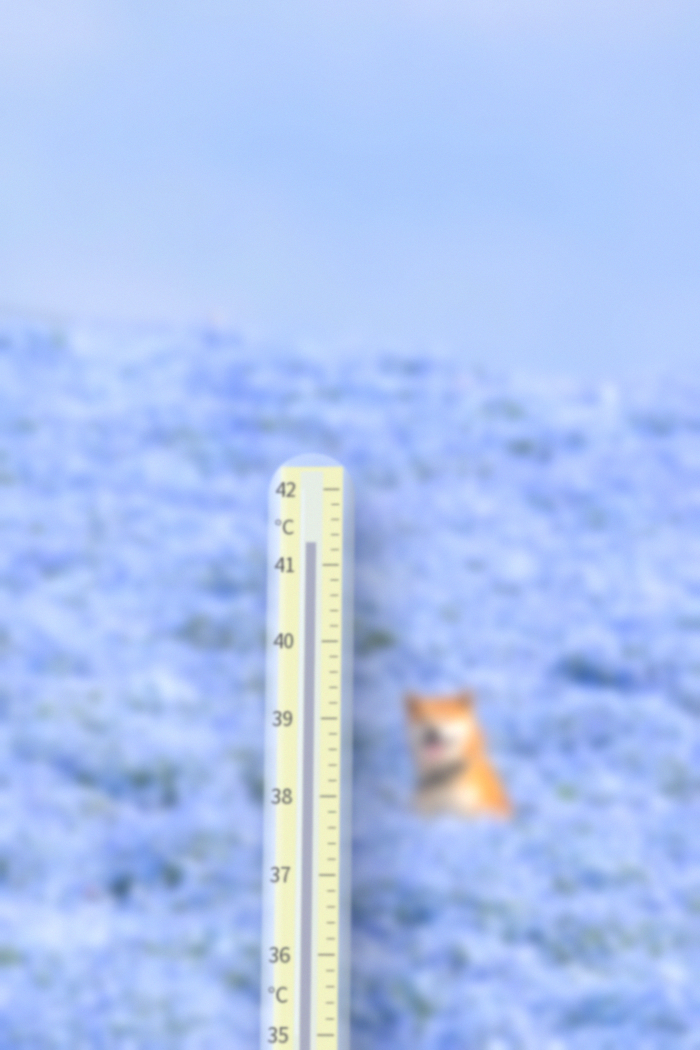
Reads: 41.3; °C
